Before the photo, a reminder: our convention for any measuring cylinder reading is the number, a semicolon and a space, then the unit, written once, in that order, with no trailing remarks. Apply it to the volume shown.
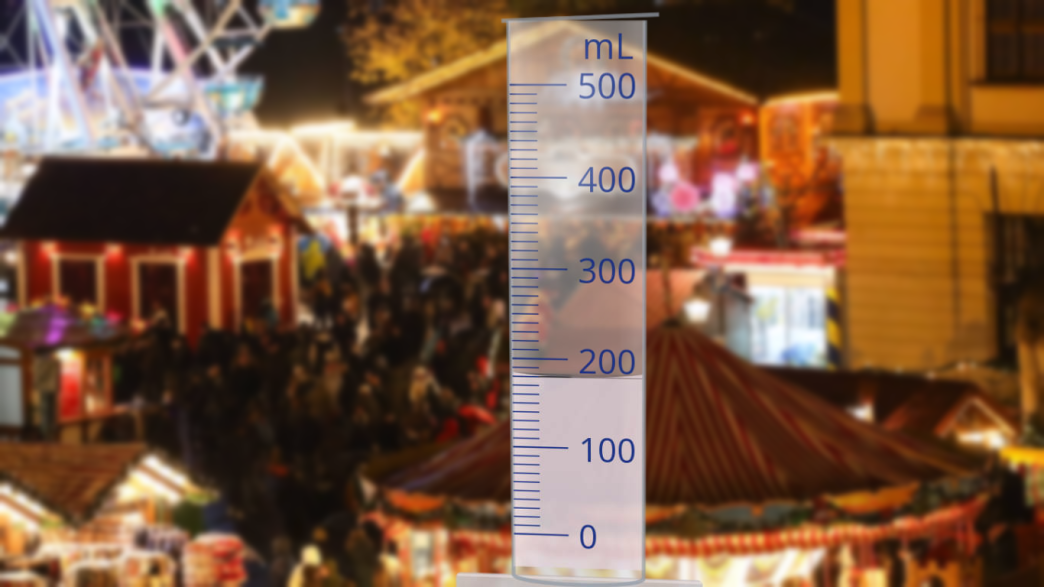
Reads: 180; mL
